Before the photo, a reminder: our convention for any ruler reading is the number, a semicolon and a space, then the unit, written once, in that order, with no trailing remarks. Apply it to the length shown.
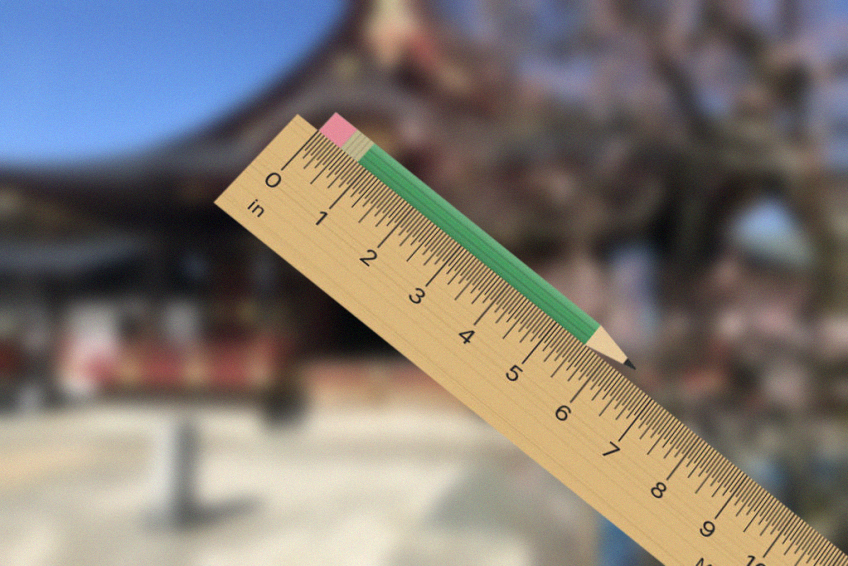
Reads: 6.5; in
